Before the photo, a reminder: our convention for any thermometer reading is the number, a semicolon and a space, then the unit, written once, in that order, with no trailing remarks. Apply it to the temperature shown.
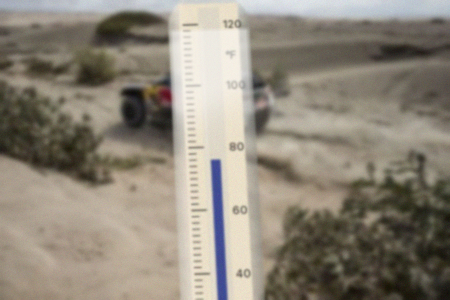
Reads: 76; °F
